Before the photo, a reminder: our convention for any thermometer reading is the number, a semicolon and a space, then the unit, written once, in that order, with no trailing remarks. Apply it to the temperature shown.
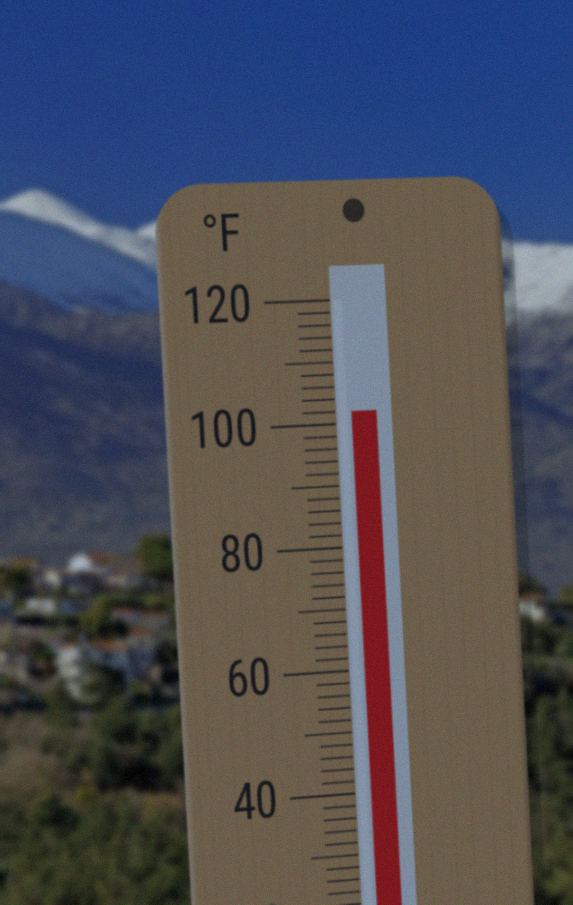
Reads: 102; °F
